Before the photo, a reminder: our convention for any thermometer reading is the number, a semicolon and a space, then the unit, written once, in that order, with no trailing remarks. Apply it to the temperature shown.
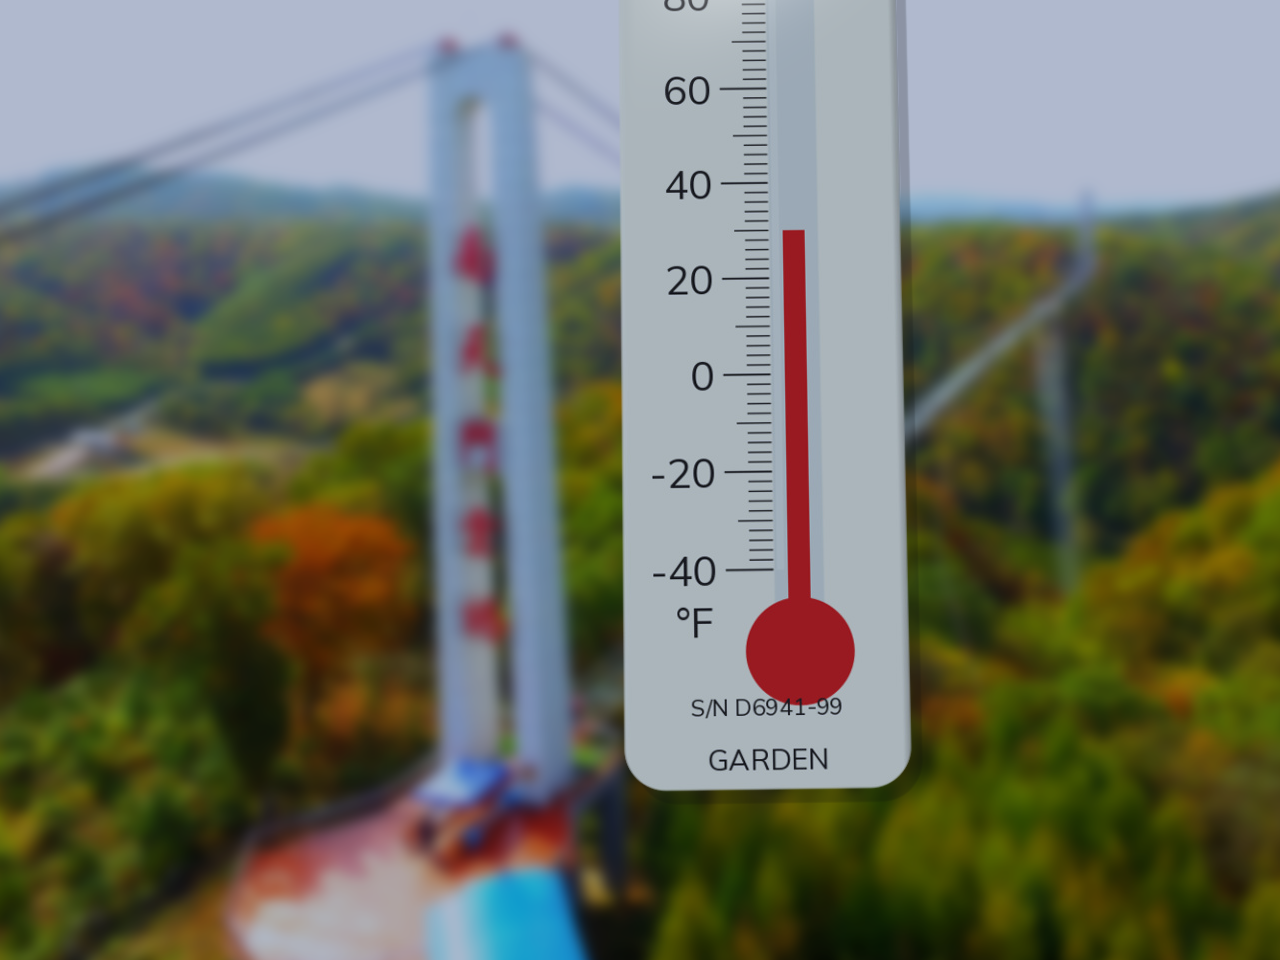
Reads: 30; °F
